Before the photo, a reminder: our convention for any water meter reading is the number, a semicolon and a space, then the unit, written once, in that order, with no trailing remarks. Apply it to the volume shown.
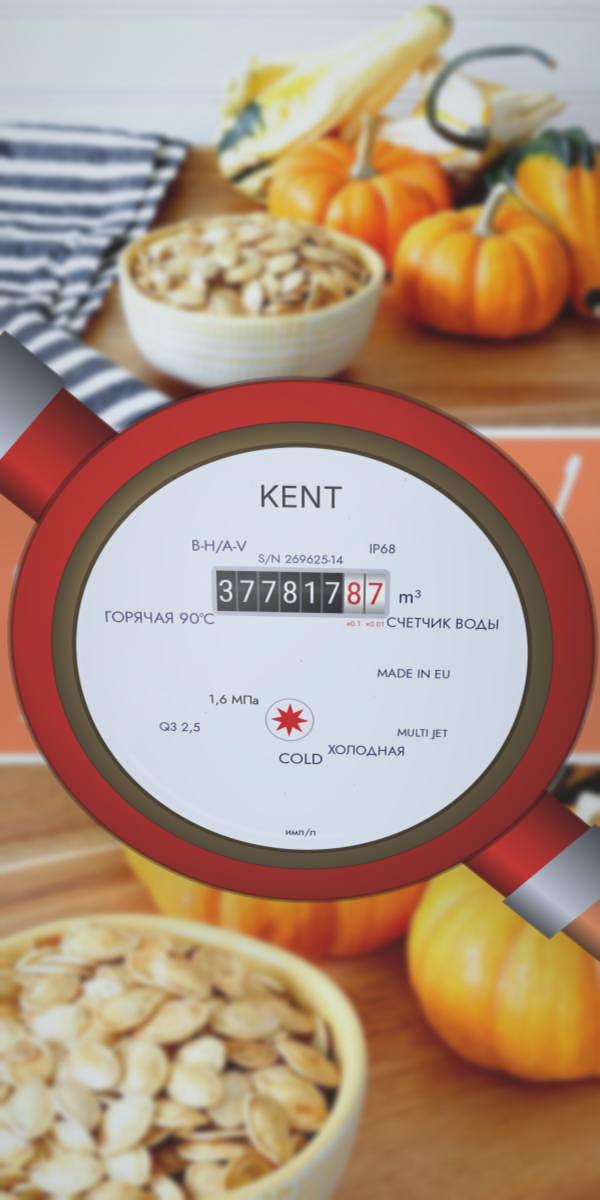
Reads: 377817.87; m³
